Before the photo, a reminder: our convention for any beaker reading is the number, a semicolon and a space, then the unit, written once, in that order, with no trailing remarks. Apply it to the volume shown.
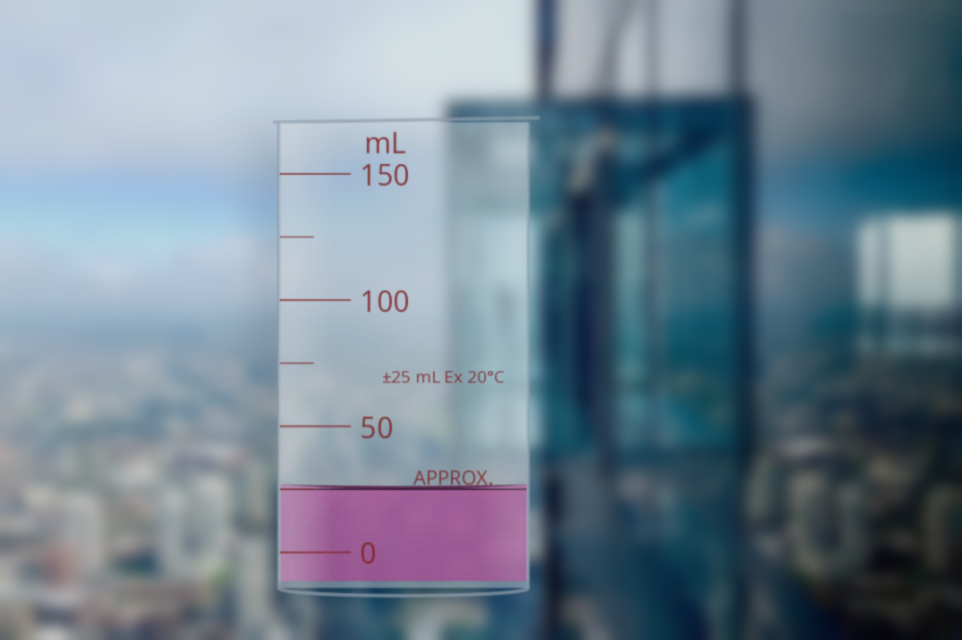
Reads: 25; mL
